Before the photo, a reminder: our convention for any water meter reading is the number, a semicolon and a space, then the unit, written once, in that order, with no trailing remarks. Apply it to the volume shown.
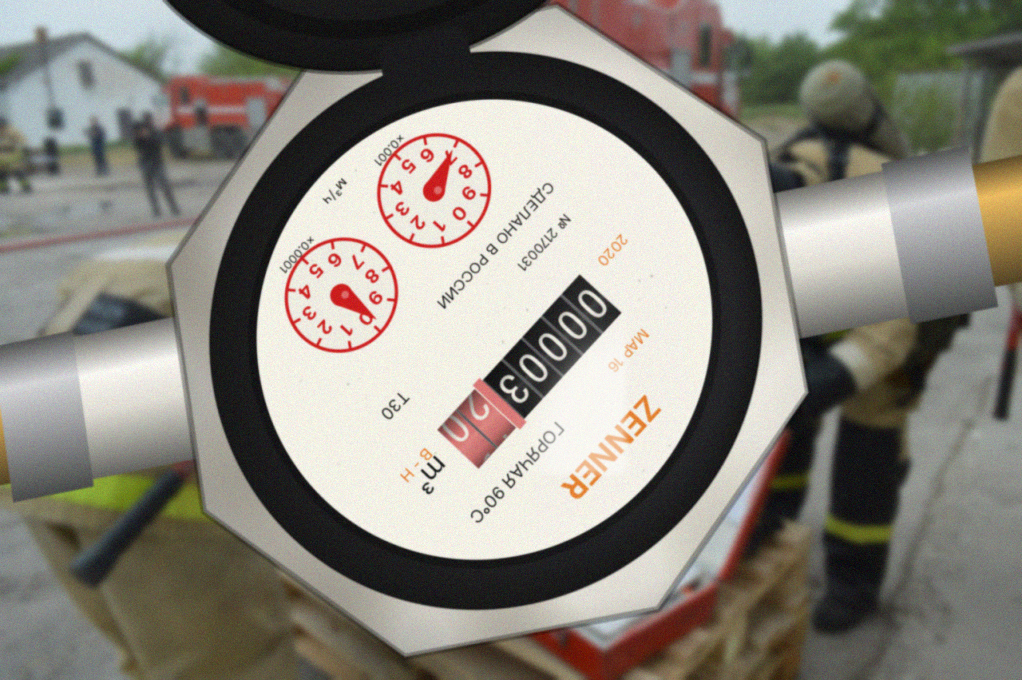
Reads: 3.1969; m³
